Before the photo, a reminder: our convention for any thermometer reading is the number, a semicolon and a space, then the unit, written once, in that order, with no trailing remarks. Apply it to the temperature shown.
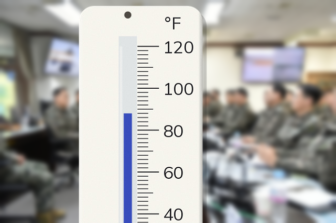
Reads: 88; °F
